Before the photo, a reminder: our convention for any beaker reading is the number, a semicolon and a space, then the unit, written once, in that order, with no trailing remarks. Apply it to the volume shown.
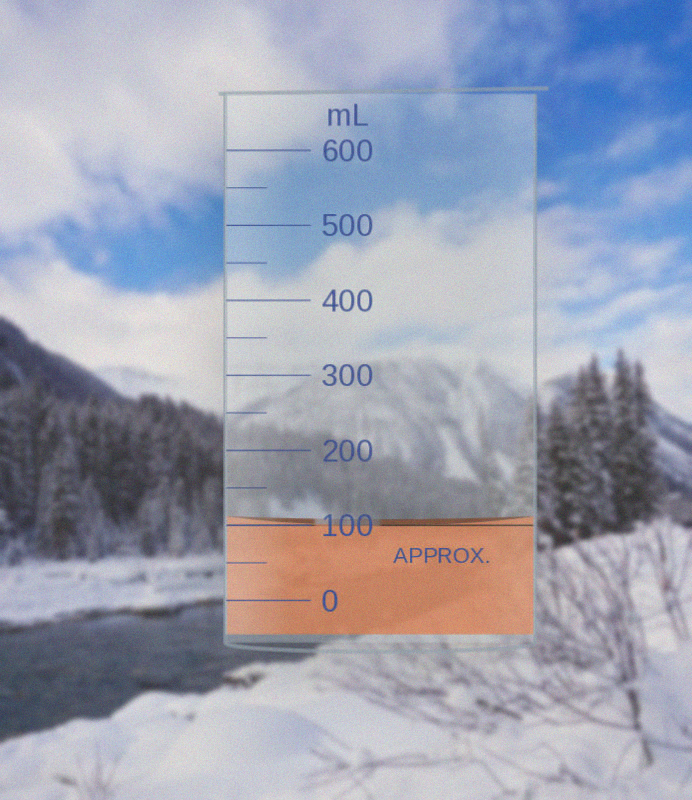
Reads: 100; mL
